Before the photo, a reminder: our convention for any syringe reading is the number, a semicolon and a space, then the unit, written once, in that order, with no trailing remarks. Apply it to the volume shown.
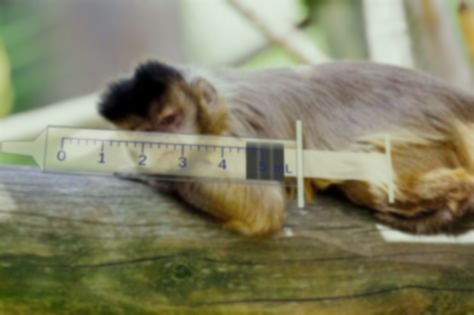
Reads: 4.6; mL
